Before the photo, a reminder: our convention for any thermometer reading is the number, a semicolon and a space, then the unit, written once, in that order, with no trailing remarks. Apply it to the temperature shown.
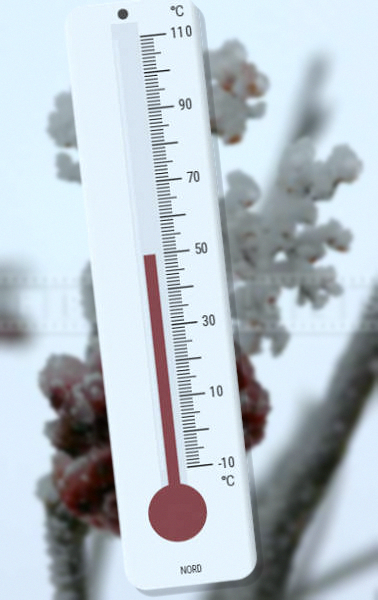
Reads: 50; °C
